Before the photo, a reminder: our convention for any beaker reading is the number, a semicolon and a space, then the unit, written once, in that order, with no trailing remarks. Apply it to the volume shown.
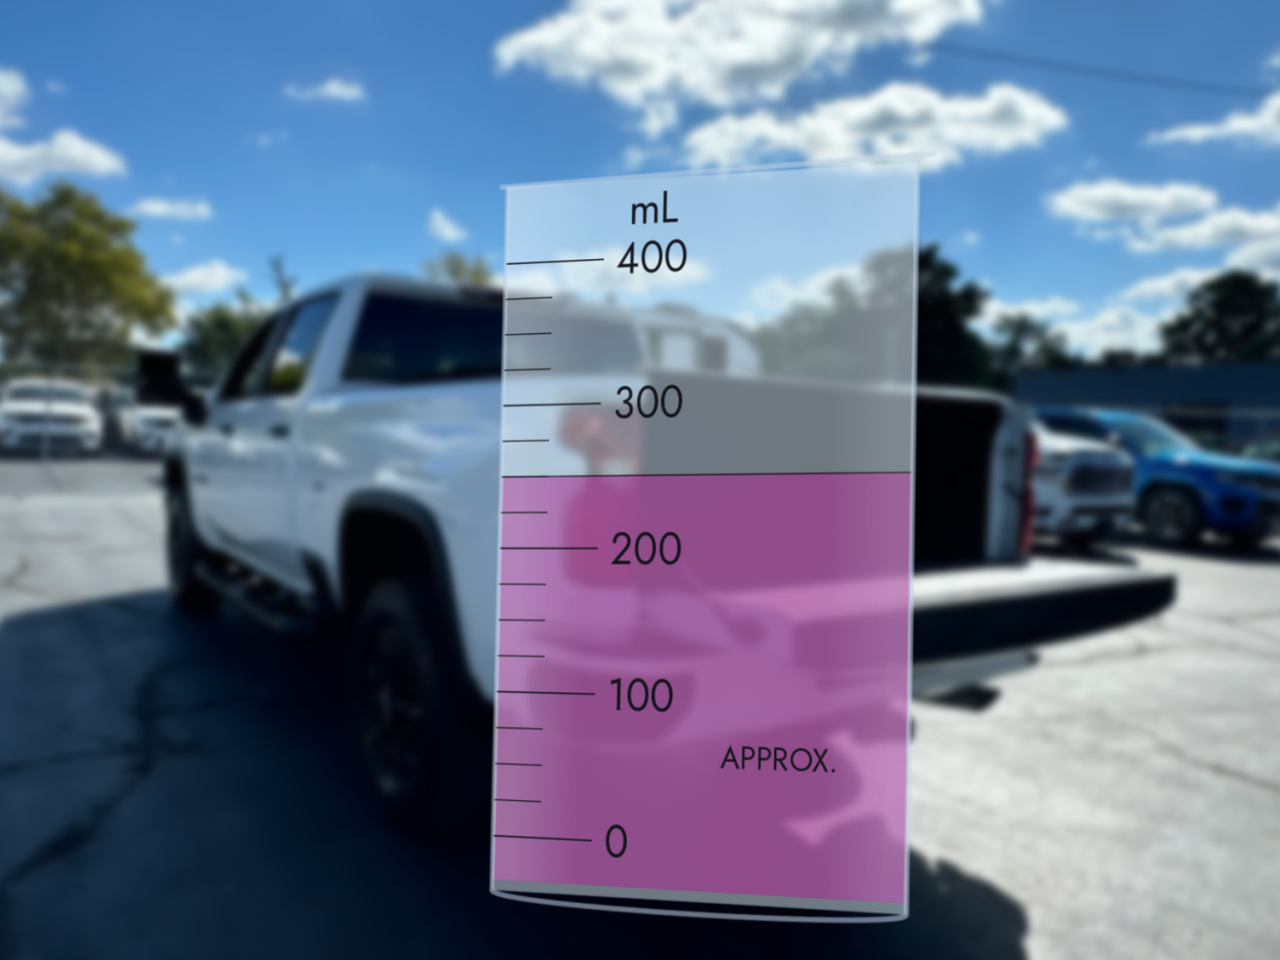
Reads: 250; mL
